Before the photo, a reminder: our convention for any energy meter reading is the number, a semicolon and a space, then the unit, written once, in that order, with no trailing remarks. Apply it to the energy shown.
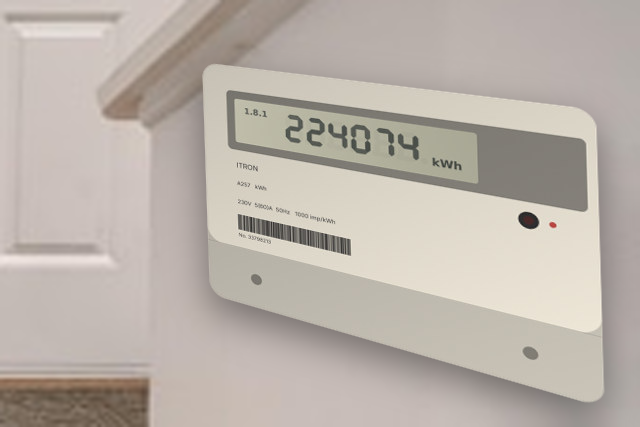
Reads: 224074; kWh
